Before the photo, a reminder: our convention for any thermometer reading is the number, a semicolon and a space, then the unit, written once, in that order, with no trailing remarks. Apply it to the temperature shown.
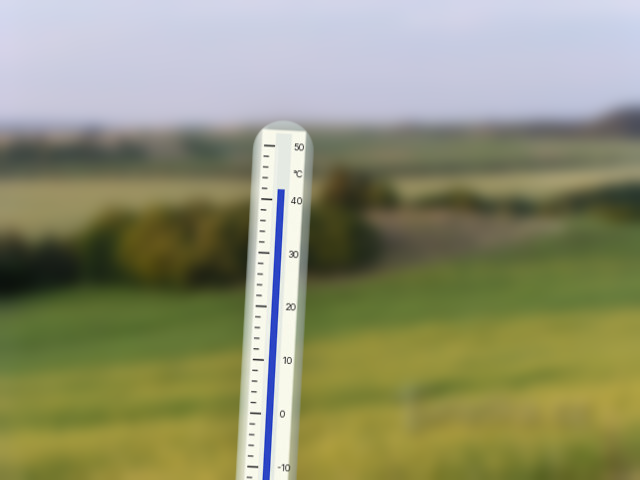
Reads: 42; °C
